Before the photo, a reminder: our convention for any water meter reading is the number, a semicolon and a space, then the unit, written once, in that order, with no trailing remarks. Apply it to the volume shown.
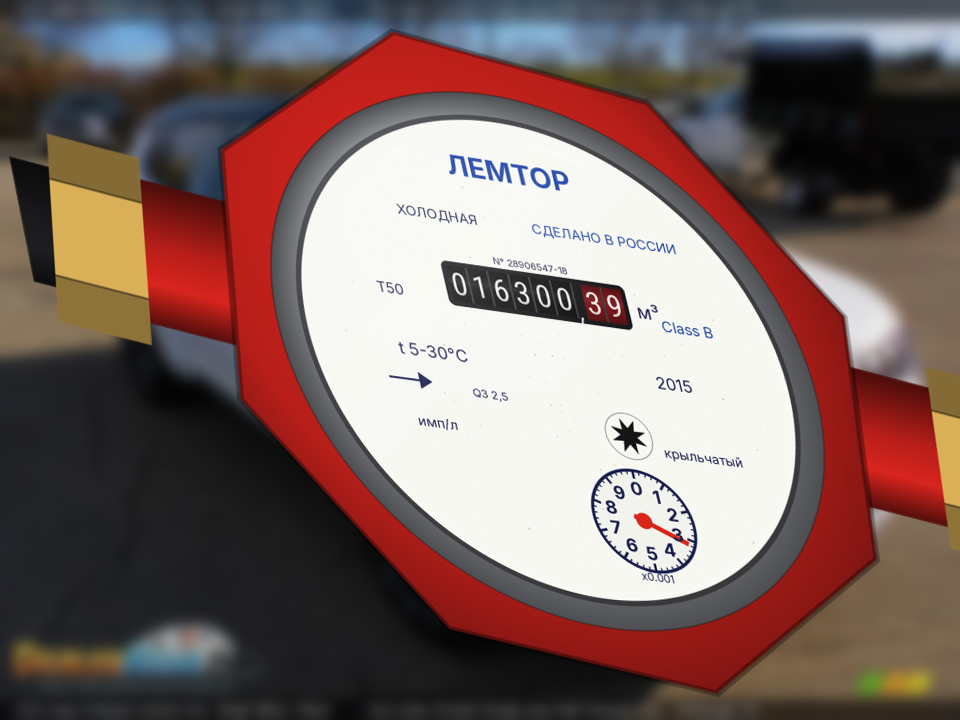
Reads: 16300.393; m³
